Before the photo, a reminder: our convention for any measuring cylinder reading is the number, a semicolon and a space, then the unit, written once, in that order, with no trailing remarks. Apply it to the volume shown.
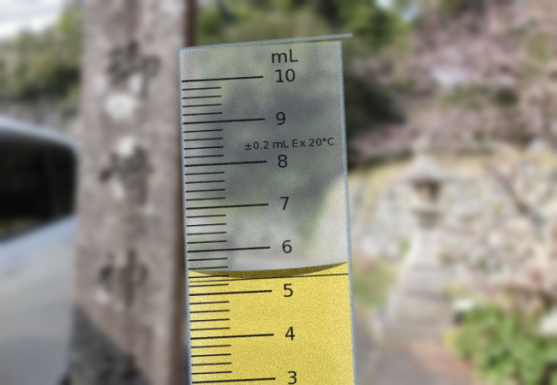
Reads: 5.3; mL
